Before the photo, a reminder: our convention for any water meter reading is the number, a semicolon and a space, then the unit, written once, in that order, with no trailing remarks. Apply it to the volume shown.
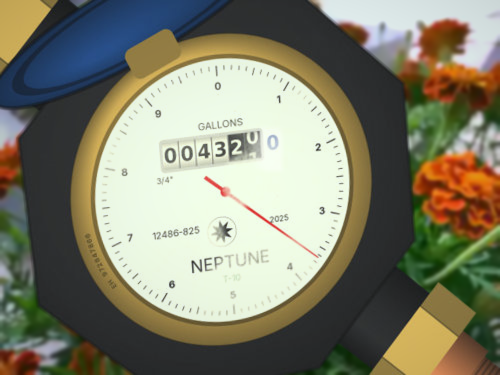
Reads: 43203.6; gal
